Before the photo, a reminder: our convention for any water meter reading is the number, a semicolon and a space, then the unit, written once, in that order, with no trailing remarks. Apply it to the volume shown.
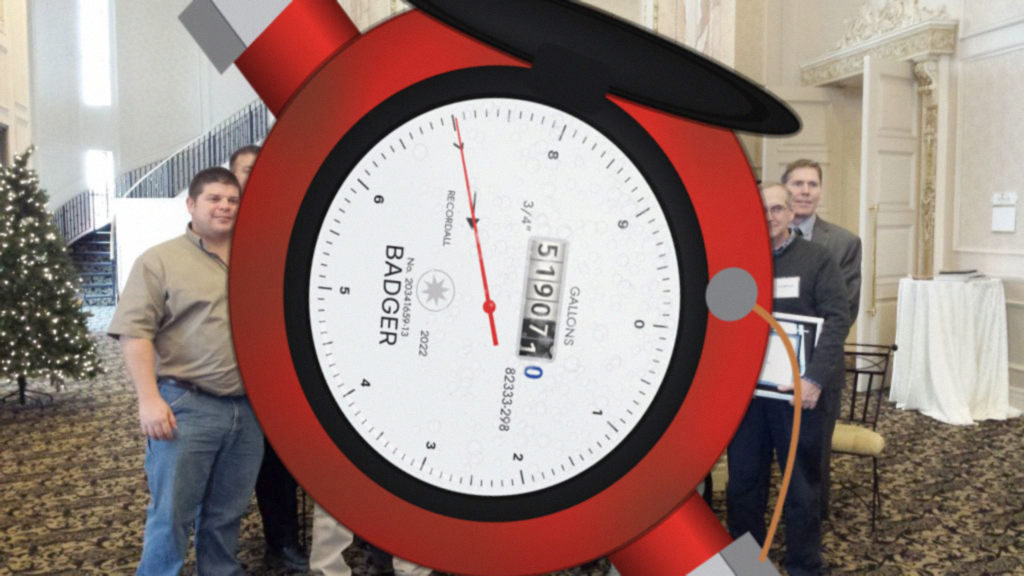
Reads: 5190707.0; gal
